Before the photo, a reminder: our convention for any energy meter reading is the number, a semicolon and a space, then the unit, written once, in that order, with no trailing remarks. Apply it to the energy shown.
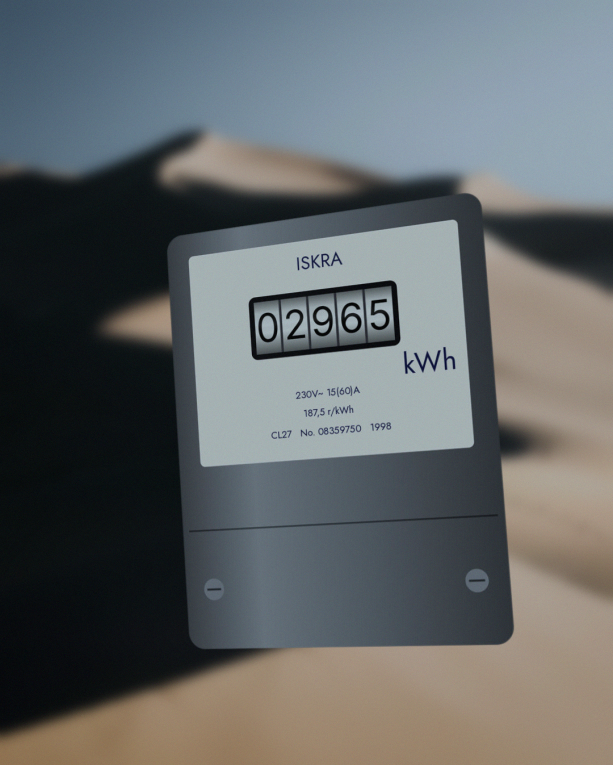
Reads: 2965; kWh
